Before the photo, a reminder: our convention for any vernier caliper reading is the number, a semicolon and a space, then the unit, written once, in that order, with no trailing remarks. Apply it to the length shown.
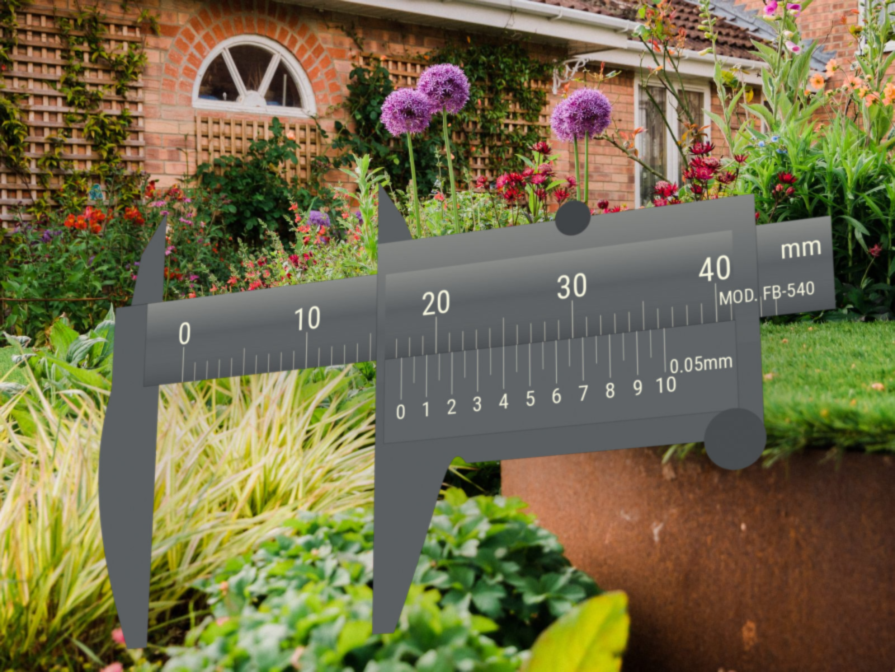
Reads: 17.4; mm
